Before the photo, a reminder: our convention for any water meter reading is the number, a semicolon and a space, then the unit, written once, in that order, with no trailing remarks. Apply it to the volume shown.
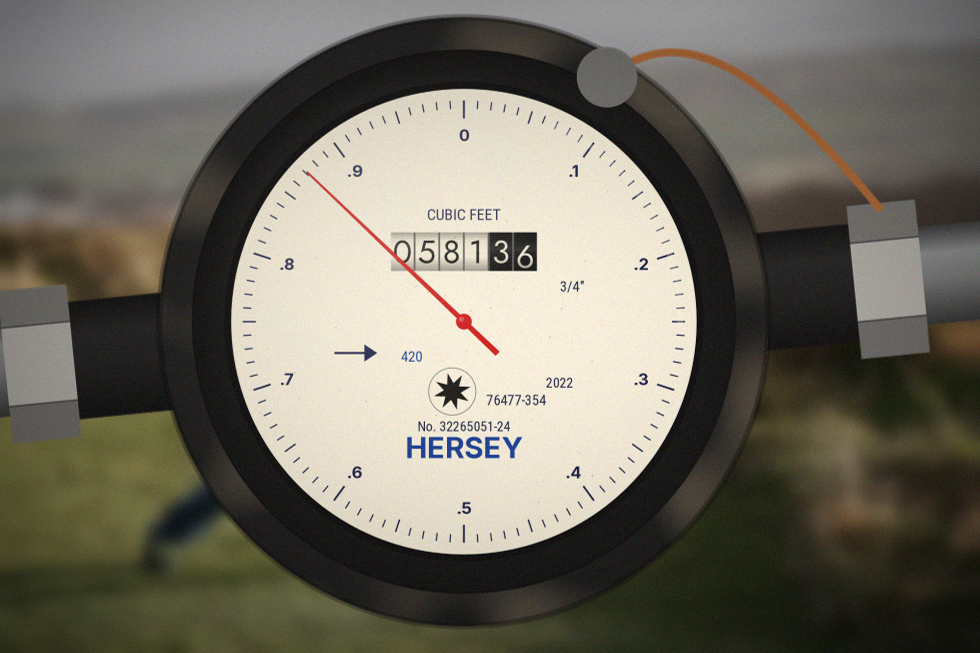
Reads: 58135.87; ft³
